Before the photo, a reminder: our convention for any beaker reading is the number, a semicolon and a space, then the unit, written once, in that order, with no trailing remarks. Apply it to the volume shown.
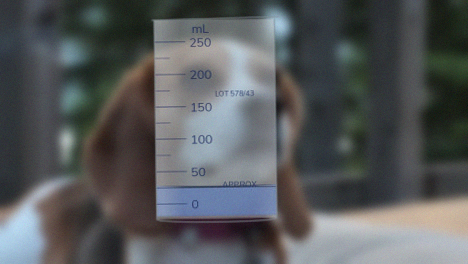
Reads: 25; mL
